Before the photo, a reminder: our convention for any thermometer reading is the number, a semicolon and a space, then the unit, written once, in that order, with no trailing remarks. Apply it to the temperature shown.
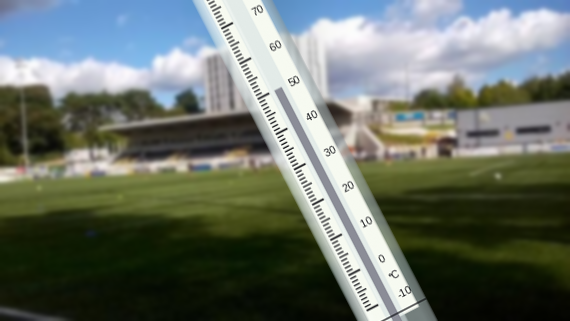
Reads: 50; °C
